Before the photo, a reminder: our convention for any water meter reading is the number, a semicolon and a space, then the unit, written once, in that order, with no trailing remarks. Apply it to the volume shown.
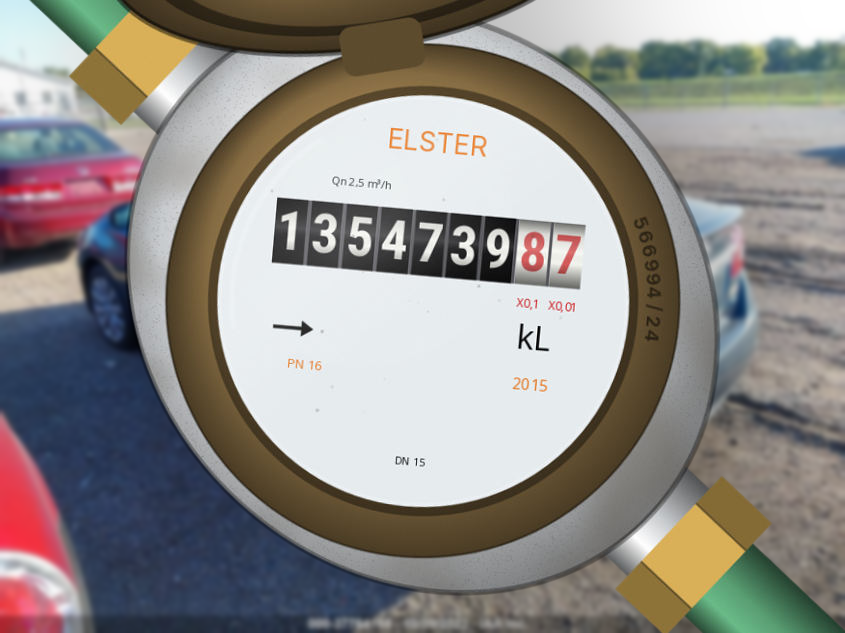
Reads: 1354739.87; kL
